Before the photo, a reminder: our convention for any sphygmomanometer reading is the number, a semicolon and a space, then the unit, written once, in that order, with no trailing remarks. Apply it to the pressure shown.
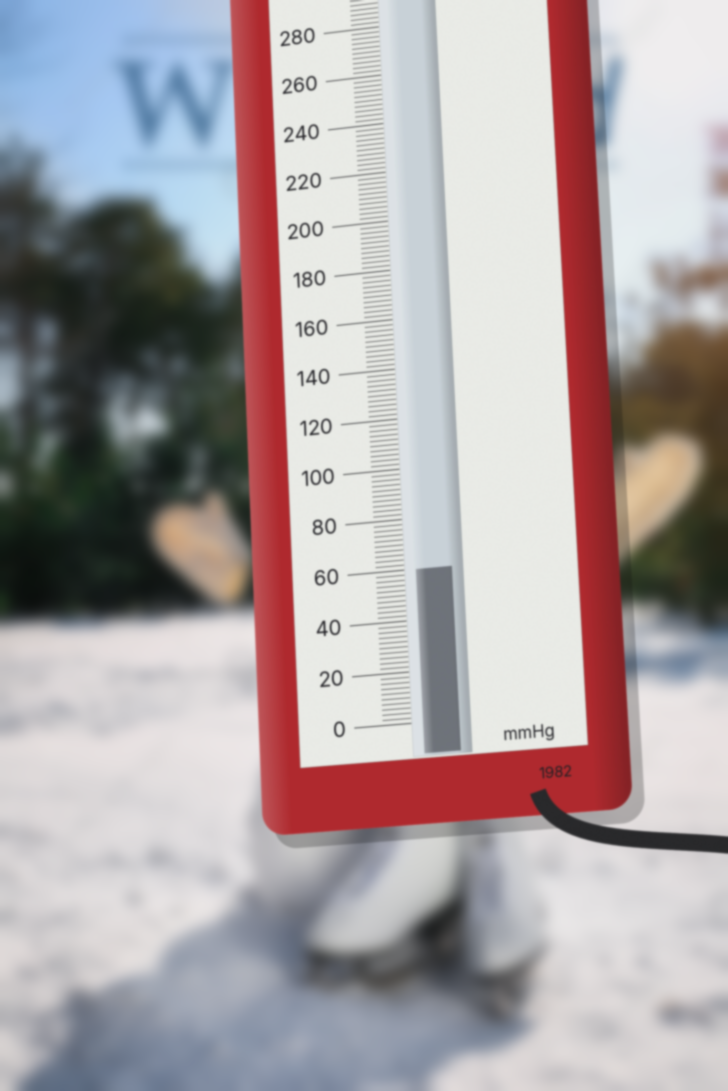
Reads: 60; mmHg
